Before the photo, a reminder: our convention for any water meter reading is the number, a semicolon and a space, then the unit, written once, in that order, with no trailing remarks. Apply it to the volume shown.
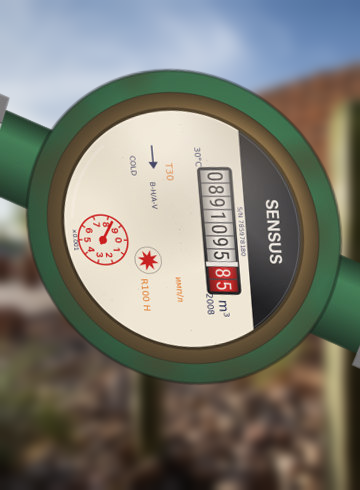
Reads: 891095.858; m³
